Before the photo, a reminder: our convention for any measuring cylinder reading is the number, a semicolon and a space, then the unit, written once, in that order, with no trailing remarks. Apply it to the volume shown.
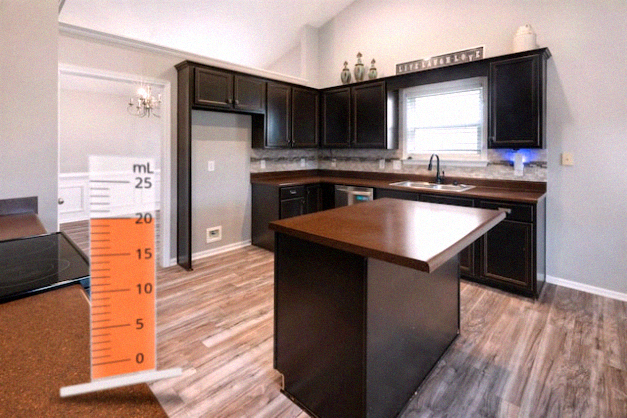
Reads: 20; mL
